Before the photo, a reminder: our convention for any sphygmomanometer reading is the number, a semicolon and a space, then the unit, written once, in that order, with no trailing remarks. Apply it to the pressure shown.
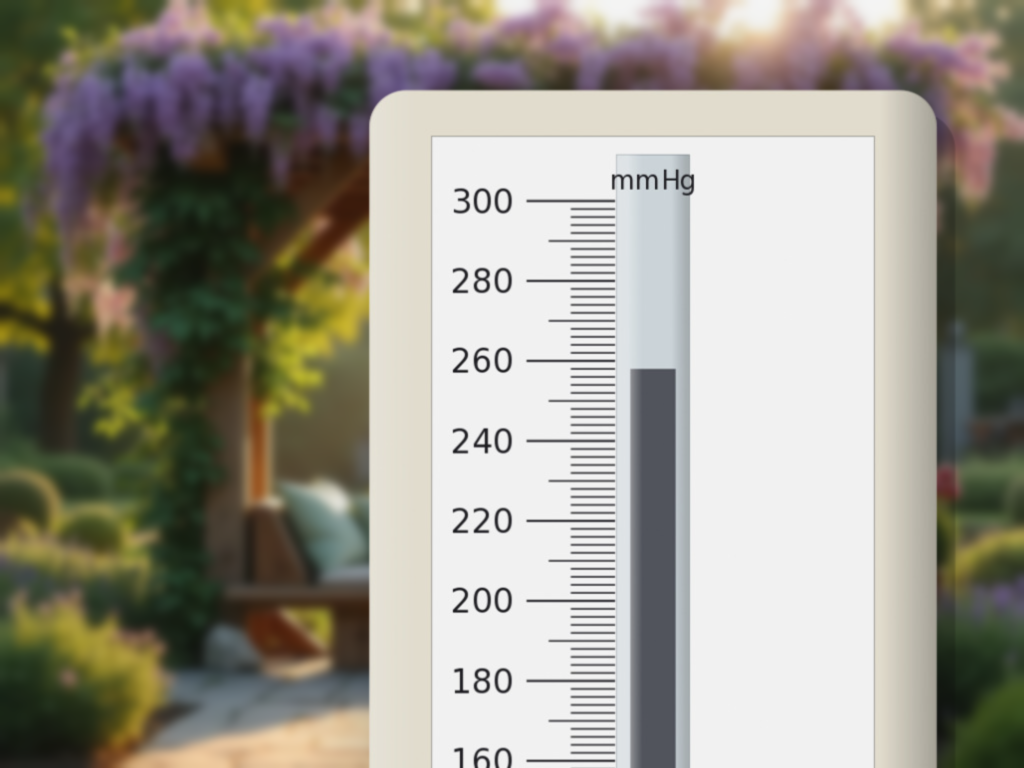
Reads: 258; mmHg
